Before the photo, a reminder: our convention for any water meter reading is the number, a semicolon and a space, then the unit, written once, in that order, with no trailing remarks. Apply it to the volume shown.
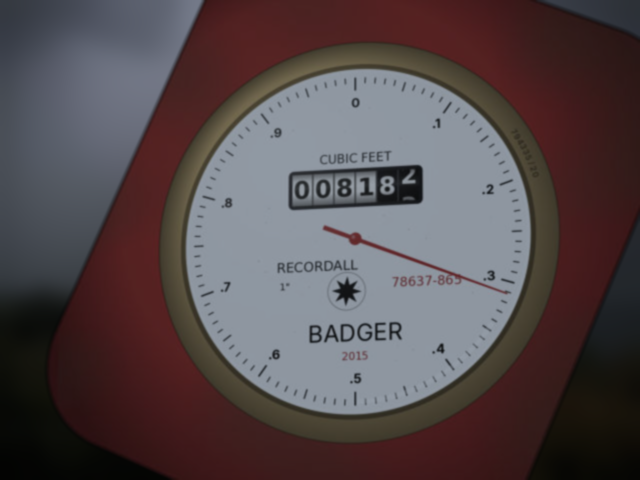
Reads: 8182.31; ft³
